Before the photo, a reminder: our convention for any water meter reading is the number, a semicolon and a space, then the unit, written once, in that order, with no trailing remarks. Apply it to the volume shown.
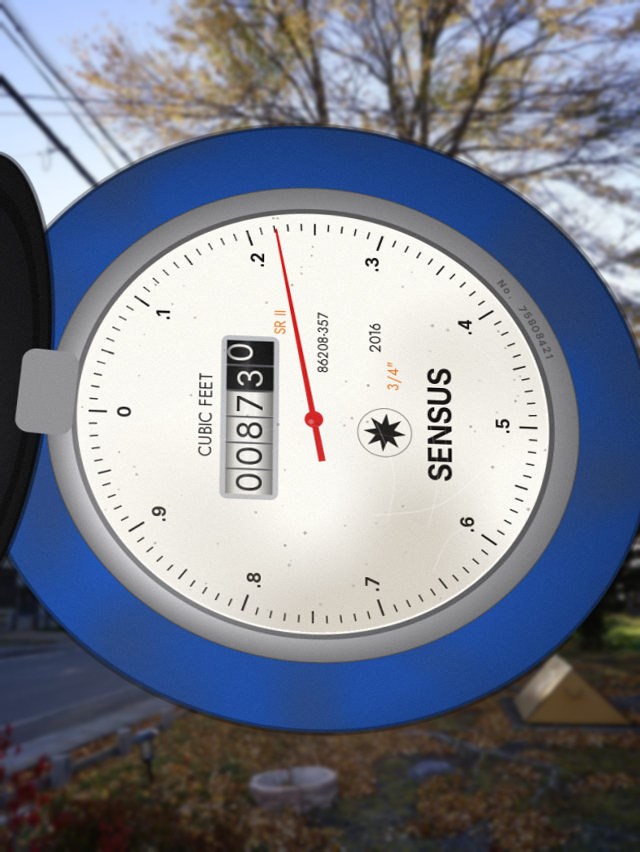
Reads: 8730.22; ft³
